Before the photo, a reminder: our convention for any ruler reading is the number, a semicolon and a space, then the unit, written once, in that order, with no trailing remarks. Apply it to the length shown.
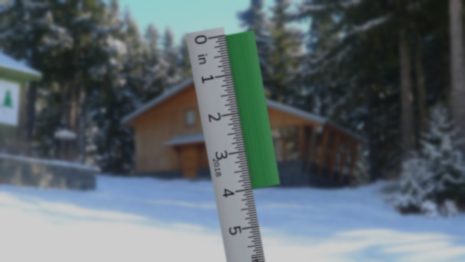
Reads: 4; in
